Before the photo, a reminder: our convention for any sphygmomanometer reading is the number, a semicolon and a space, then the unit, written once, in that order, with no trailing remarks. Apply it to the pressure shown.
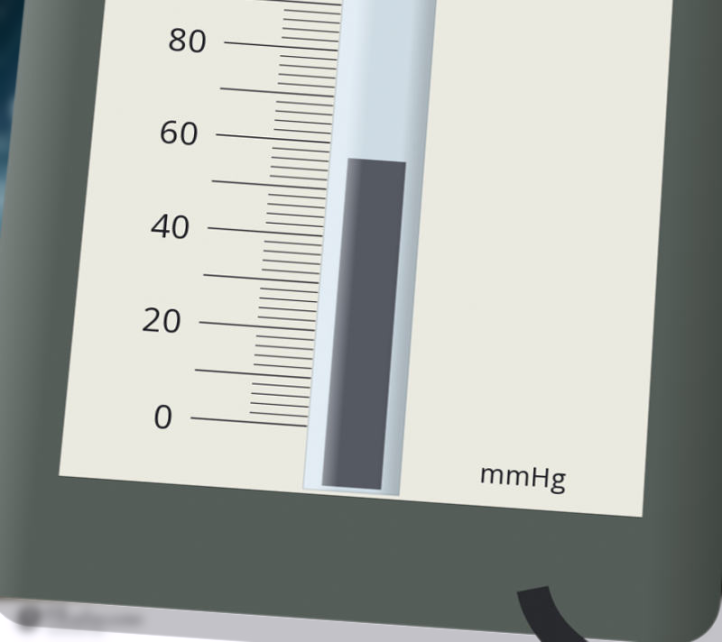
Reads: 57; mmHg
